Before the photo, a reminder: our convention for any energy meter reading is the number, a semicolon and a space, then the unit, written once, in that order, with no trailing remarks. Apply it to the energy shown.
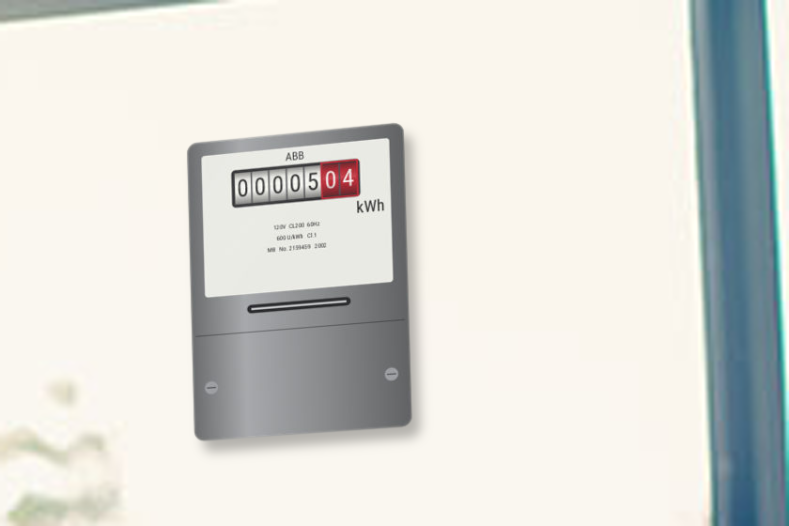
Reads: 5.04; kWh
